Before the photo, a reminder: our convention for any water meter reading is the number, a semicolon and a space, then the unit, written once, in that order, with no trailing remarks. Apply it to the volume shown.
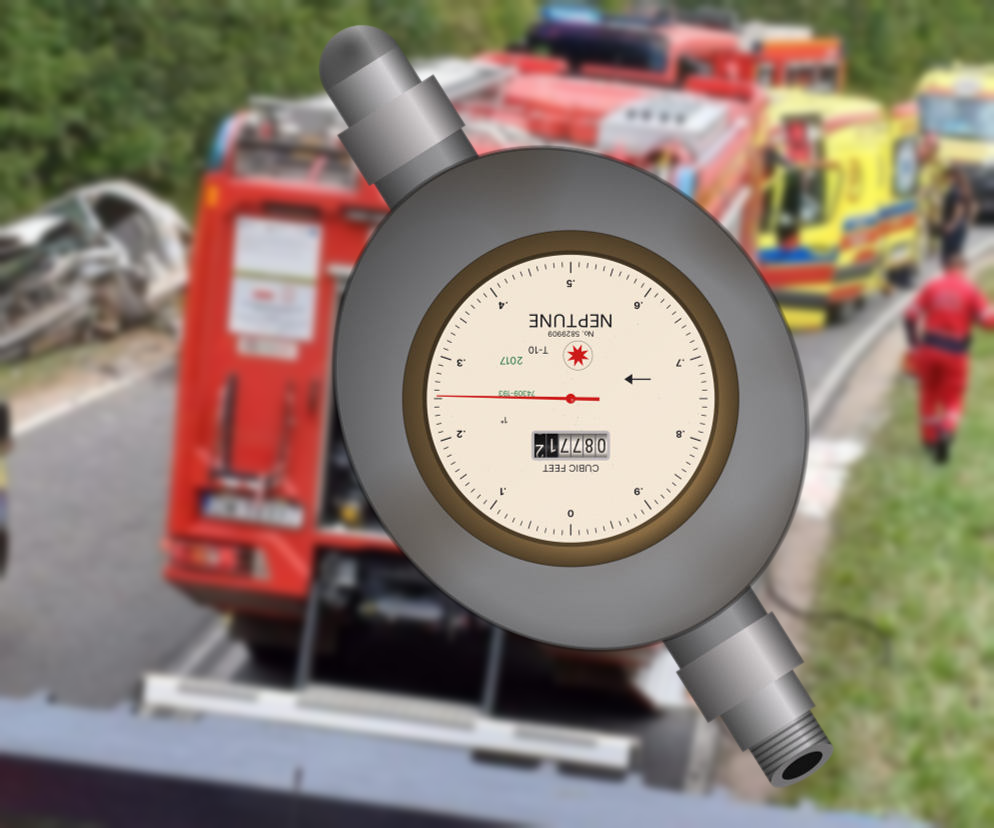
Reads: 87712.25; ft³
